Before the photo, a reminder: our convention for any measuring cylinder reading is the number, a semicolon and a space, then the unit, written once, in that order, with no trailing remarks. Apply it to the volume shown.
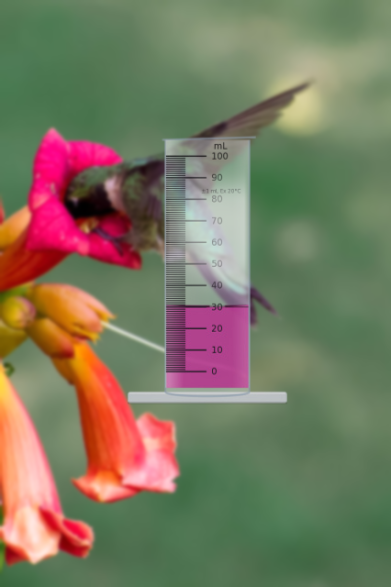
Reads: 30; mL
